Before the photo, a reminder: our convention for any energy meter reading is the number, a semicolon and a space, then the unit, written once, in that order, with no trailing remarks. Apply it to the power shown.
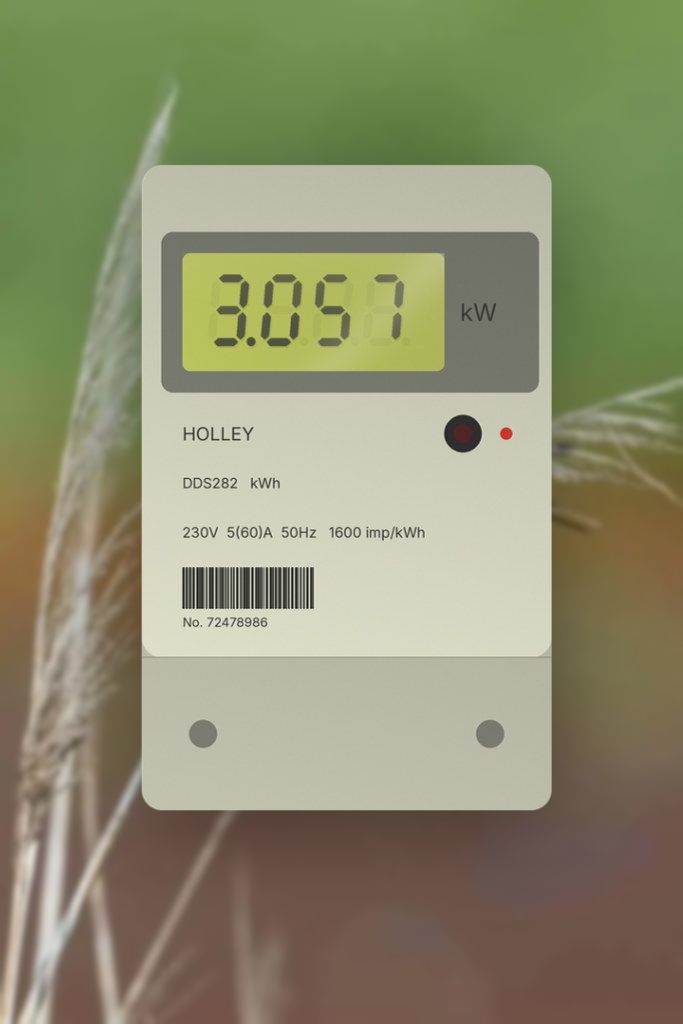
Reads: 3.057; kW
